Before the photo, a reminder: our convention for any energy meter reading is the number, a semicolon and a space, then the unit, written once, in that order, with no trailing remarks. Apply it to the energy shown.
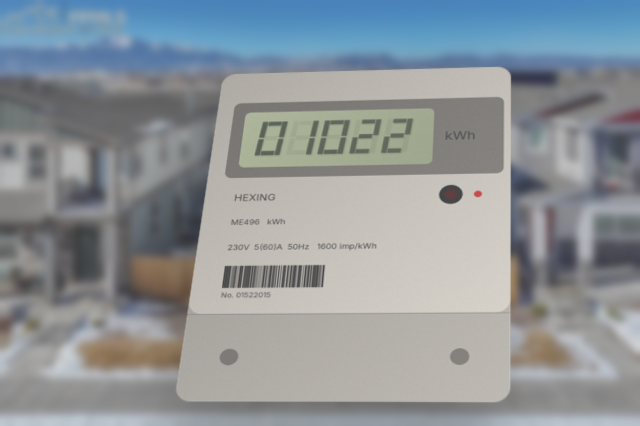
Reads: 1022; kWh
